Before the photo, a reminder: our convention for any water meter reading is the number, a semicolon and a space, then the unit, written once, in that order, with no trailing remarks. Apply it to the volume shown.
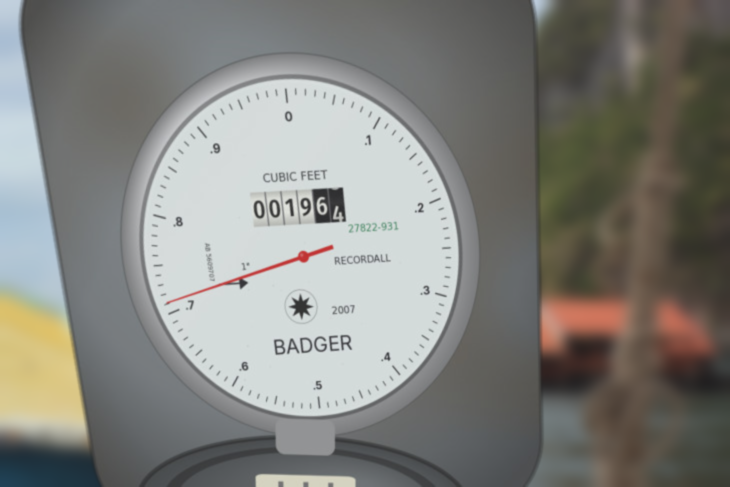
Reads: 1963.71; ft³
